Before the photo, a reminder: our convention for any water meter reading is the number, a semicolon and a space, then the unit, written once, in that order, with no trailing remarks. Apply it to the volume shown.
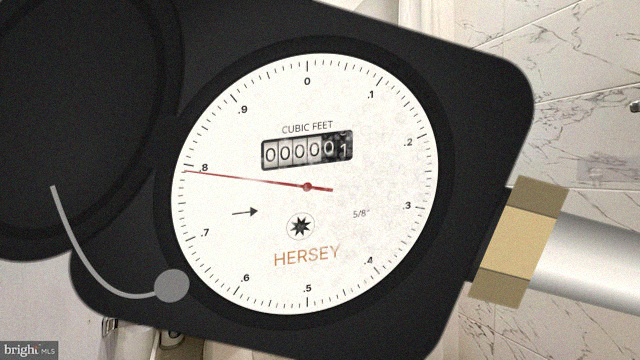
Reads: 0.79; ft³
